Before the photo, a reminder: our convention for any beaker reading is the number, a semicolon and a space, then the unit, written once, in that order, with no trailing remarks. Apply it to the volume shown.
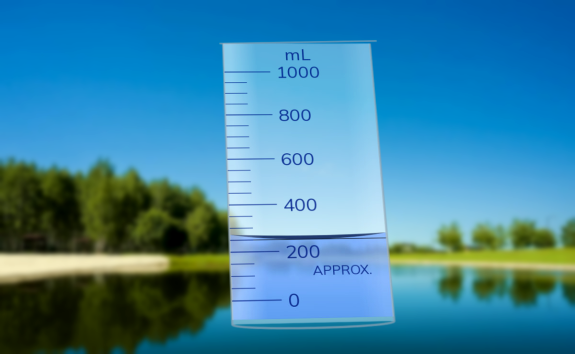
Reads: 250; mL
